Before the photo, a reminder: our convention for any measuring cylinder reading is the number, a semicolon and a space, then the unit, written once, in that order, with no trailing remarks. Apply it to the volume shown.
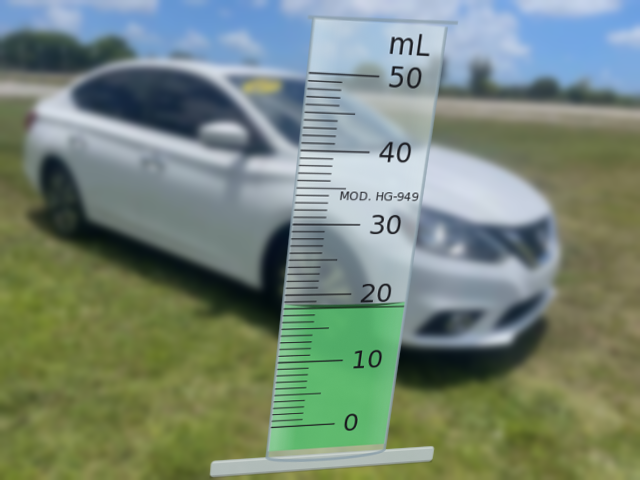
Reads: 18; mL
